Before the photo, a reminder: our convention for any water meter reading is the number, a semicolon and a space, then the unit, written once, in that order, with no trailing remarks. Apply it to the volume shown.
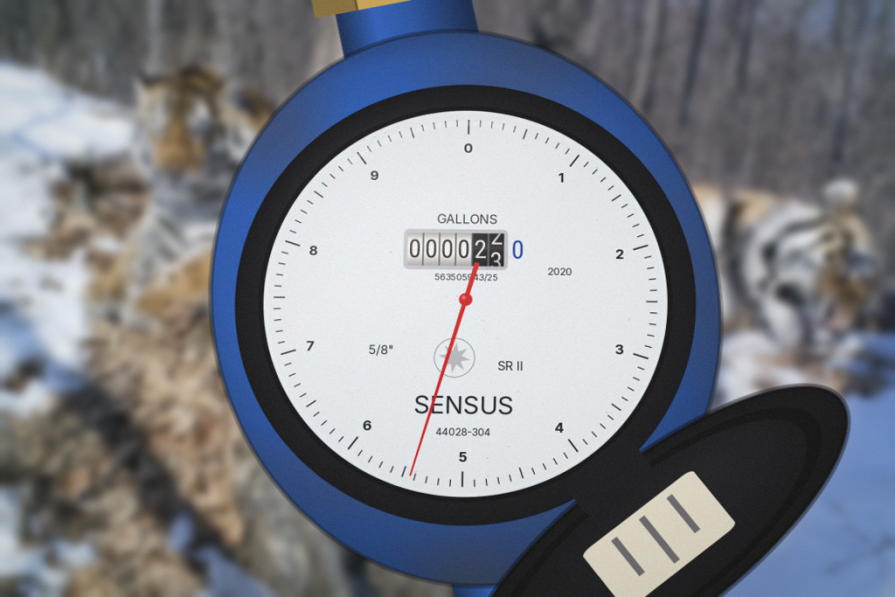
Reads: 225.4; gal
